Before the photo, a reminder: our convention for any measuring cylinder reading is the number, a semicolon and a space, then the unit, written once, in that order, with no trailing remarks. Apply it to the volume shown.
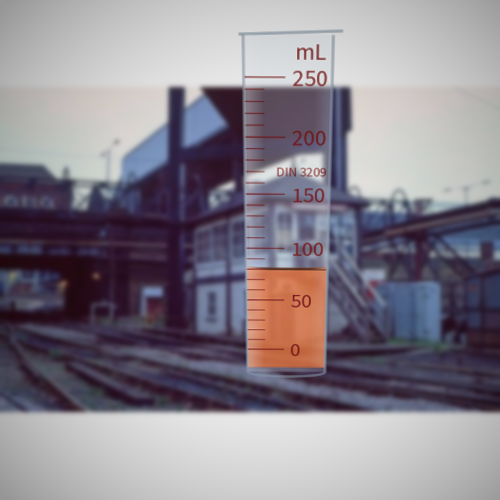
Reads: 80; mL
